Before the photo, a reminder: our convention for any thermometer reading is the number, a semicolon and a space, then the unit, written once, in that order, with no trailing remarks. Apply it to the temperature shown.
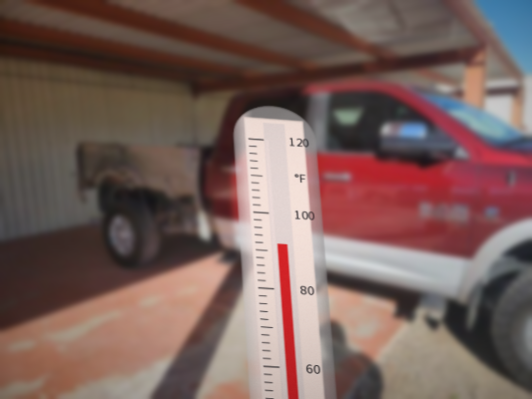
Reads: 92; °F
